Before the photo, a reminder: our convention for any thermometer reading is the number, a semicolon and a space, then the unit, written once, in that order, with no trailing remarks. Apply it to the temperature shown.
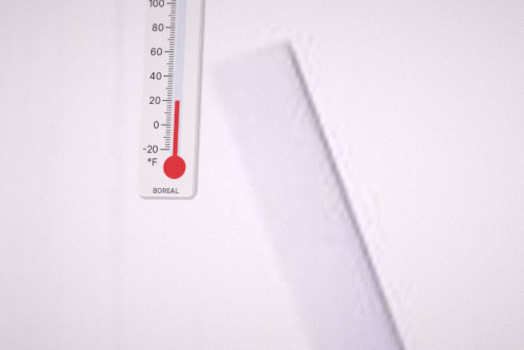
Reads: 20; °F
